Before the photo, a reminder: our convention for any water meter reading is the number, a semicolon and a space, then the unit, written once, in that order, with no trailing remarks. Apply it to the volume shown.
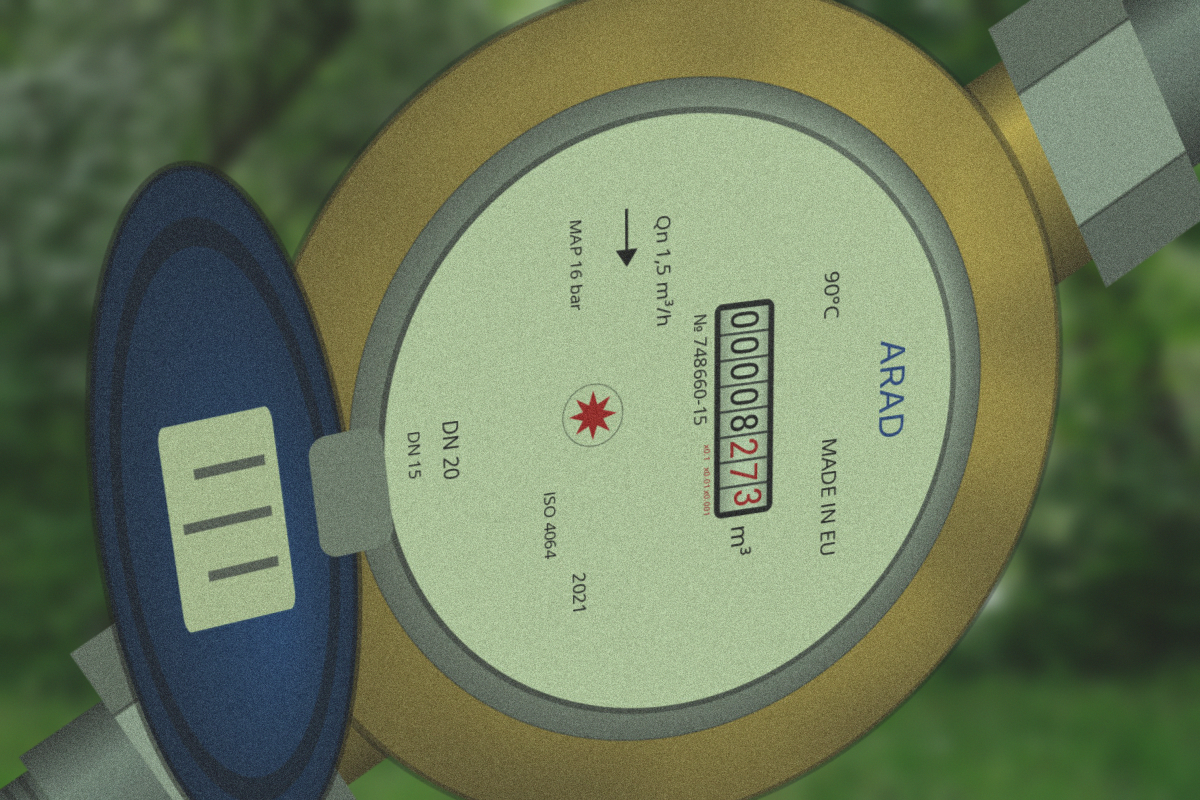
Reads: 8.273; m³
